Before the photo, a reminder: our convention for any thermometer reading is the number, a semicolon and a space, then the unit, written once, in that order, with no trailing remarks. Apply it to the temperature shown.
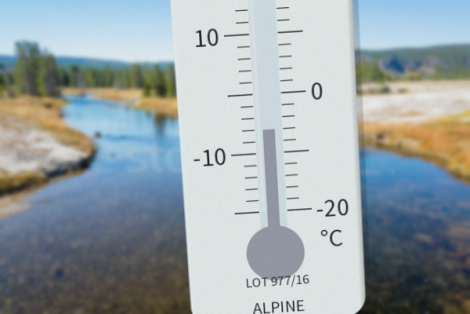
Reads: -6; °C
